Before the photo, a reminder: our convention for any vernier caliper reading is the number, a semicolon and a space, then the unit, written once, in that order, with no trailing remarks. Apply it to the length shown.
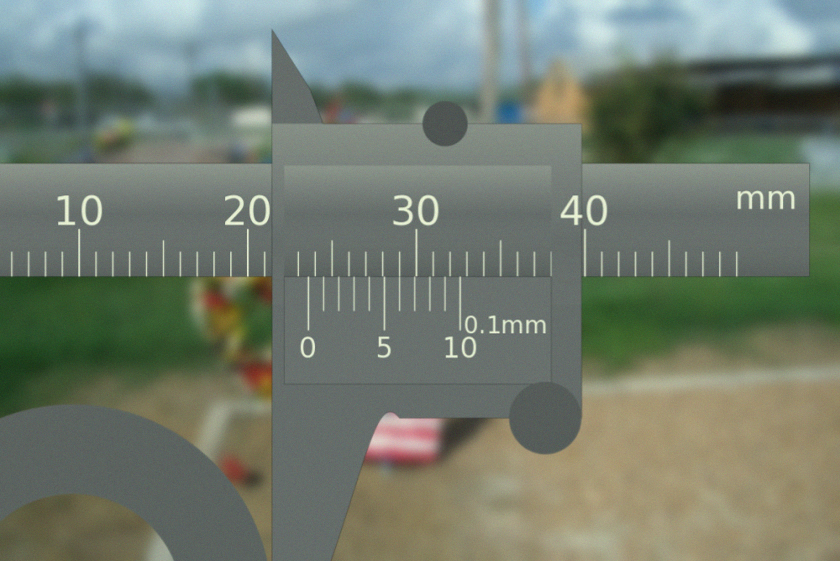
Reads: 23.6; mm
